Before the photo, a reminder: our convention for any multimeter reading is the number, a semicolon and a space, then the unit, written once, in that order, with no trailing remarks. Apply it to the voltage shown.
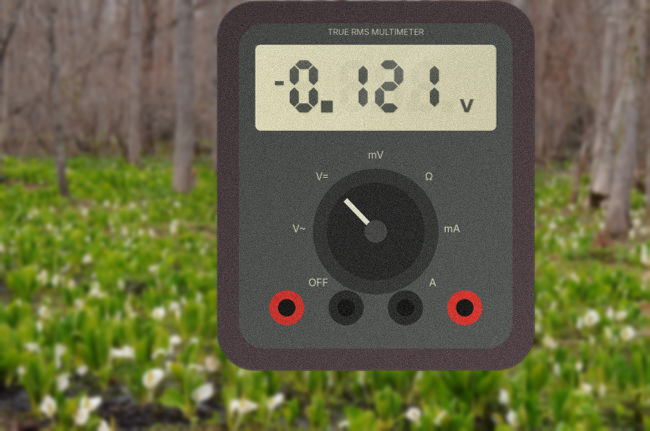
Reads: -0.121; V
